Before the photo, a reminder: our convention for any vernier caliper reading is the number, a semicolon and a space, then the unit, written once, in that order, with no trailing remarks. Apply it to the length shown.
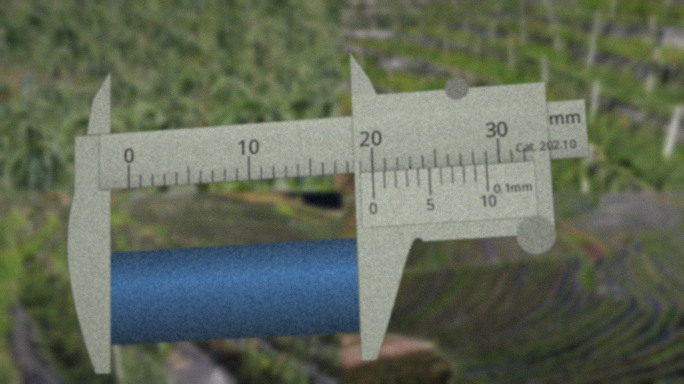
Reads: 20.0; mm
